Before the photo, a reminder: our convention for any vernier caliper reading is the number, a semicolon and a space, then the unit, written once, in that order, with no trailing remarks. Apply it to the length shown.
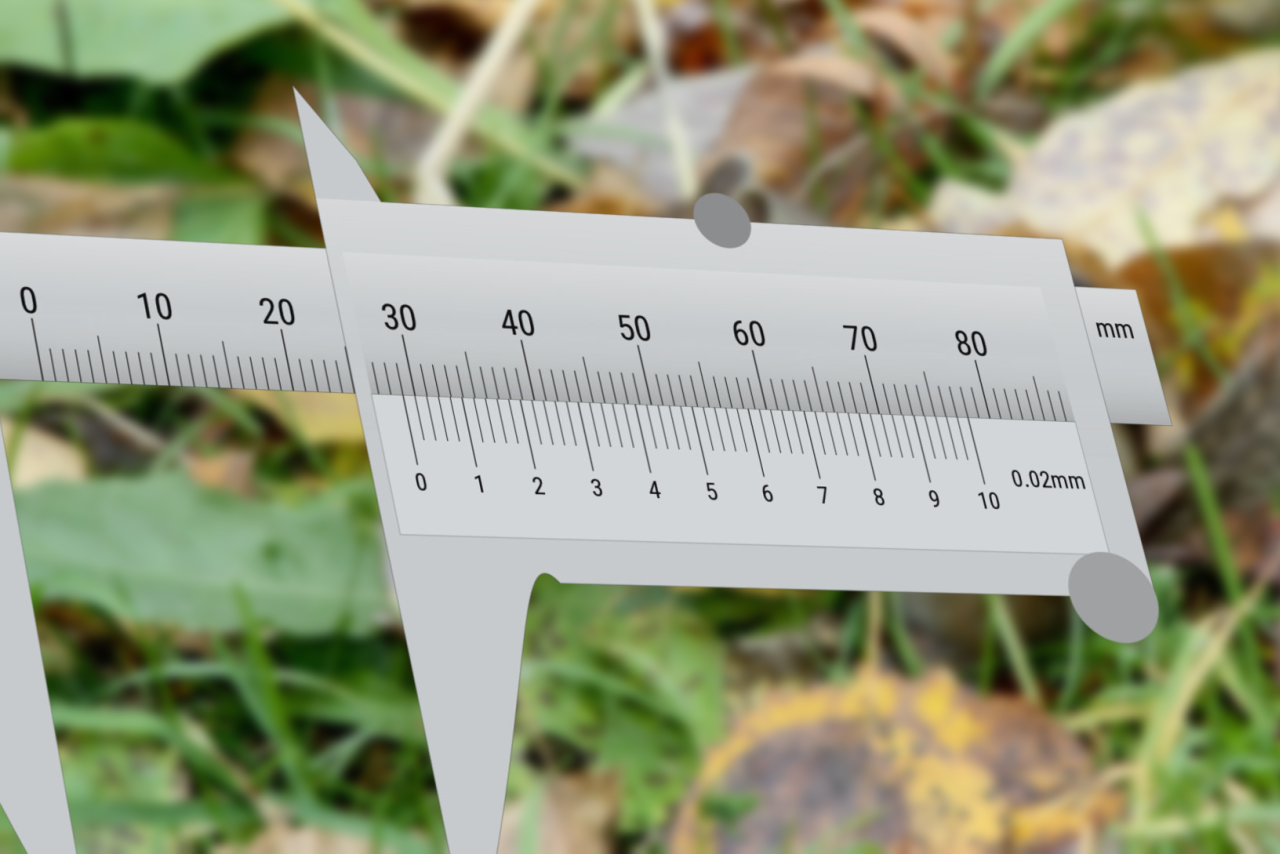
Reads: 29.0; mm
